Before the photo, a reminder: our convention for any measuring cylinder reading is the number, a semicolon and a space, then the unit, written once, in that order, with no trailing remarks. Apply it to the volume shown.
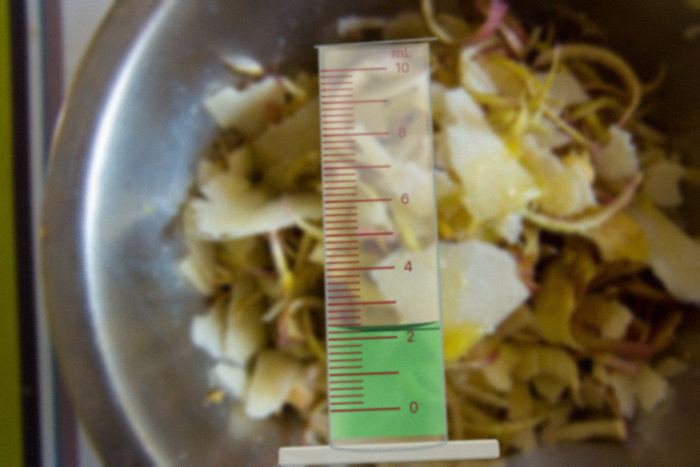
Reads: 2.2; mL
